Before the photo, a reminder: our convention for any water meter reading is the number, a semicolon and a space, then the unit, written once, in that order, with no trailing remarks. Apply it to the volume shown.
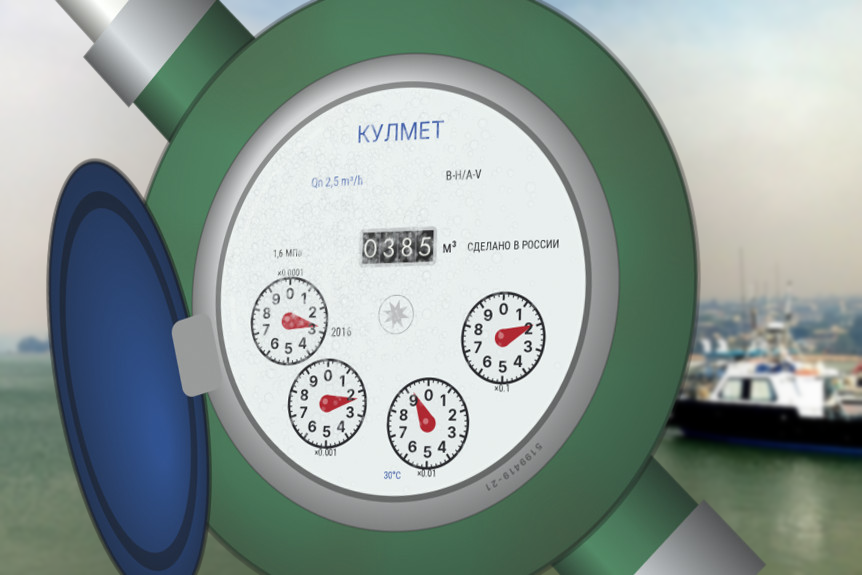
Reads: 385.1922; m³
